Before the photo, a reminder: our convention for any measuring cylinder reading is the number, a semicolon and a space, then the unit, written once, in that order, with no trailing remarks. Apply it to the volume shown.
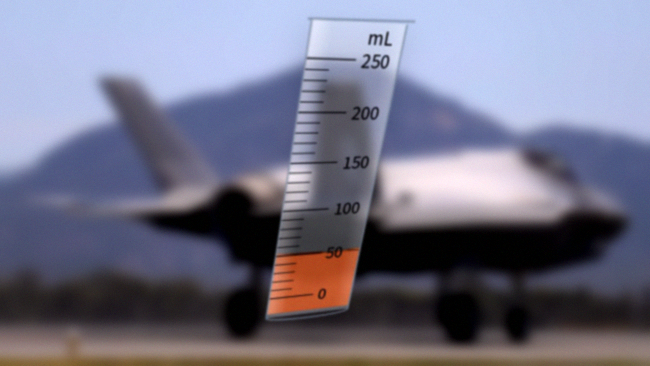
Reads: 50; mL
